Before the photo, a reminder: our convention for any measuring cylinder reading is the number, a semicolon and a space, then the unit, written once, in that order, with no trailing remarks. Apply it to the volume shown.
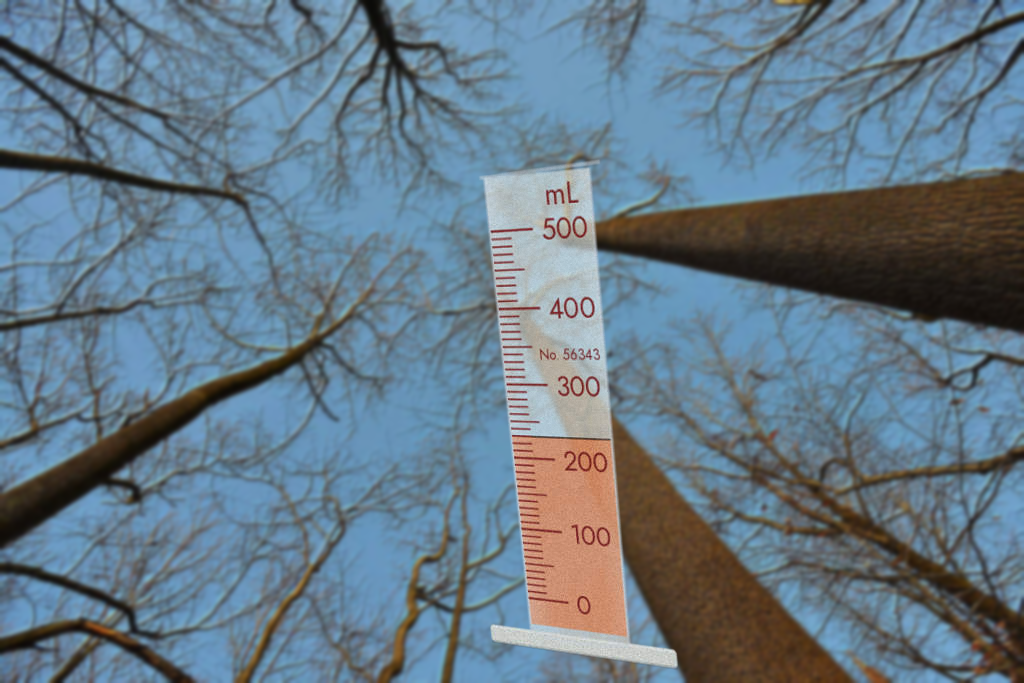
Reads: 230; mL
